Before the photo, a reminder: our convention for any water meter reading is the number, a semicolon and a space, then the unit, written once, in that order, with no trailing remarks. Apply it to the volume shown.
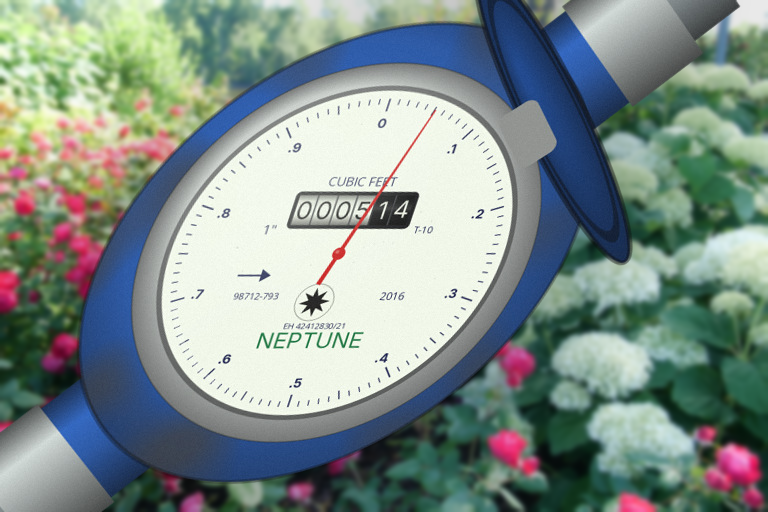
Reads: 514.05; ft³
